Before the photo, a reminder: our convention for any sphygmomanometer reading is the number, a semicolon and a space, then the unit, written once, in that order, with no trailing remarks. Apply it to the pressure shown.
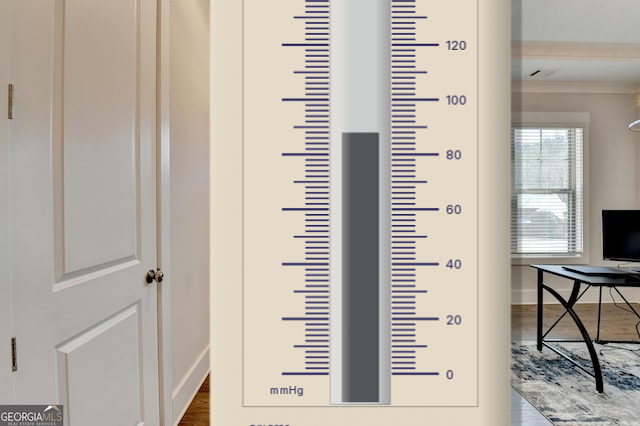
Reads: 88; mmHg
